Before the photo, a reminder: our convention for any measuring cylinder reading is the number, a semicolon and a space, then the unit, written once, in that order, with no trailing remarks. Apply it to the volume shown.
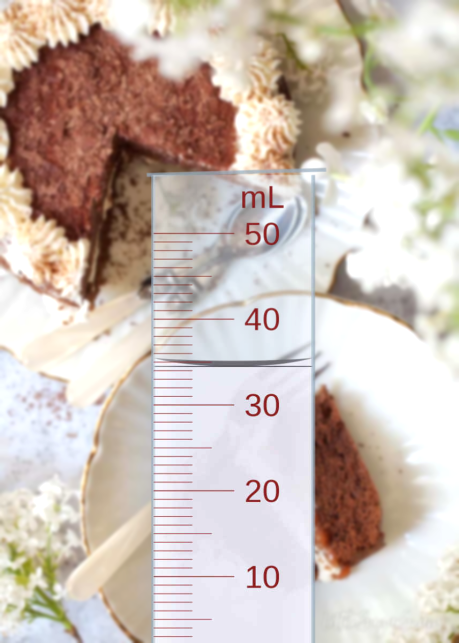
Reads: 34.5; mL
